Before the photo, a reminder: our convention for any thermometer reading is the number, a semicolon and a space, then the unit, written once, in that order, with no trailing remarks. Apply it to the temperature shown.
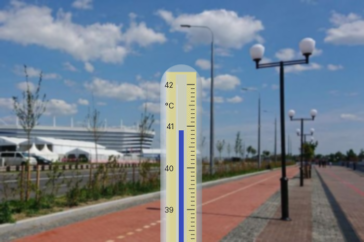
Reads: 40.9; °C
